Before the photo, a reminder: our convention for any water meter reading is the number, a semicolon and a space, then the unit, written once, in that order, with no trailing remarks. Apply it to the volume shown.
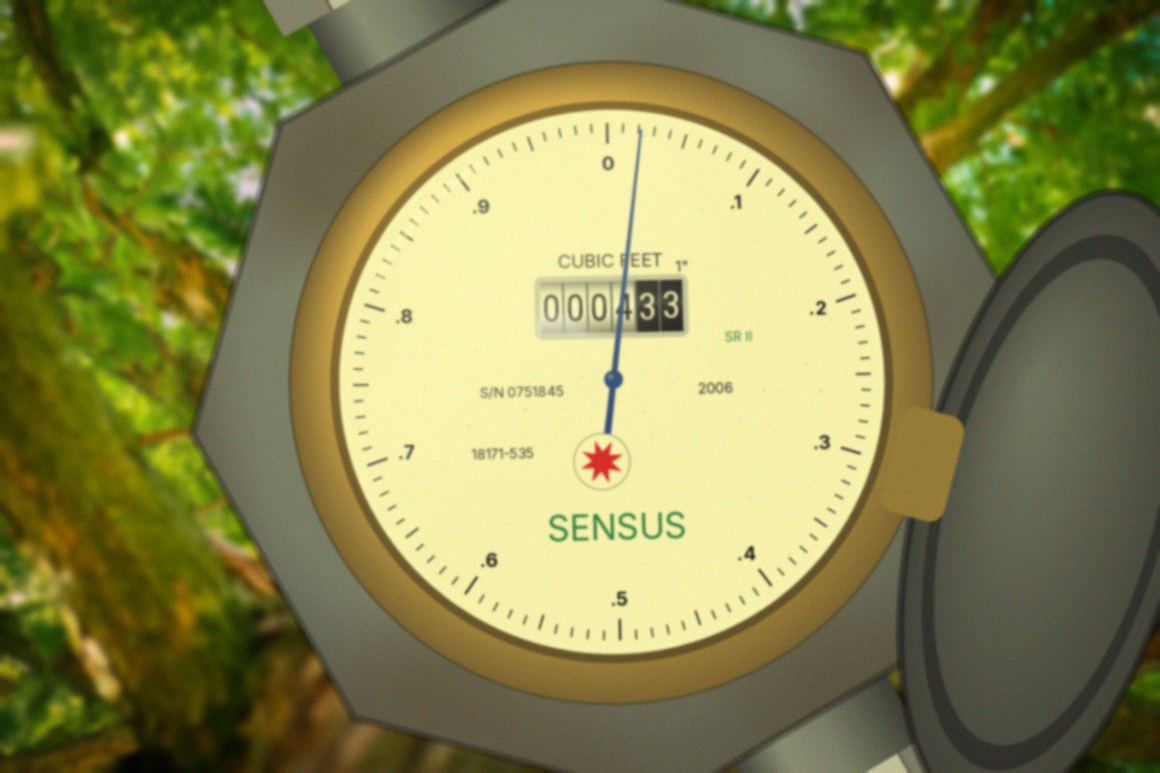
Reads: 433.02; ft³
